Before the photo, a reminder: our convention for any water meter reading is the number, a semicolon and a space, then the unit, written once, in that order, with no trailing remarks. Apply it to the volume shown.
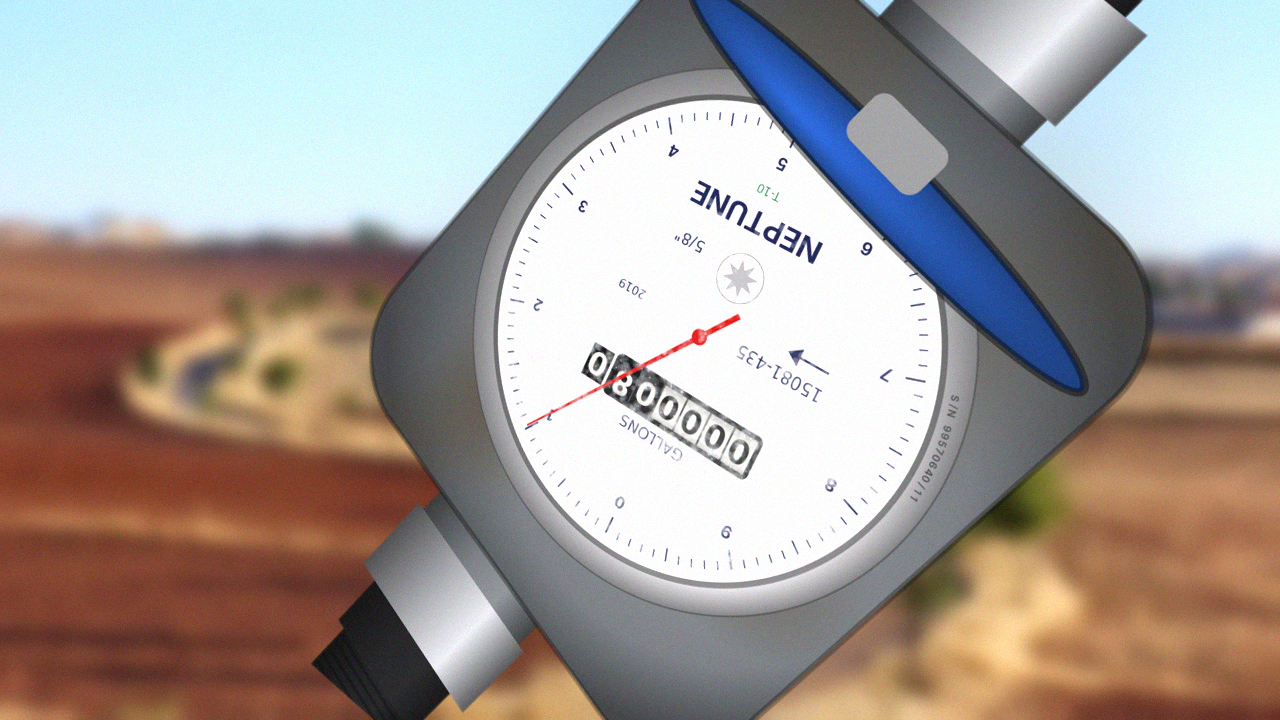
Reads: 81.0; gal
